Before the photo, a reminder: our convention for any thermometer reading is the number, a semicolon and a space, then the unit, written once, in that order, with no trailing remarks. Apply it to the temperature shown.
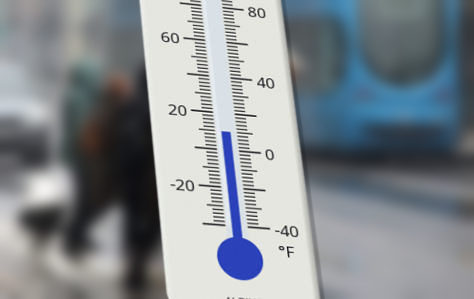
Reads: 10; °F
